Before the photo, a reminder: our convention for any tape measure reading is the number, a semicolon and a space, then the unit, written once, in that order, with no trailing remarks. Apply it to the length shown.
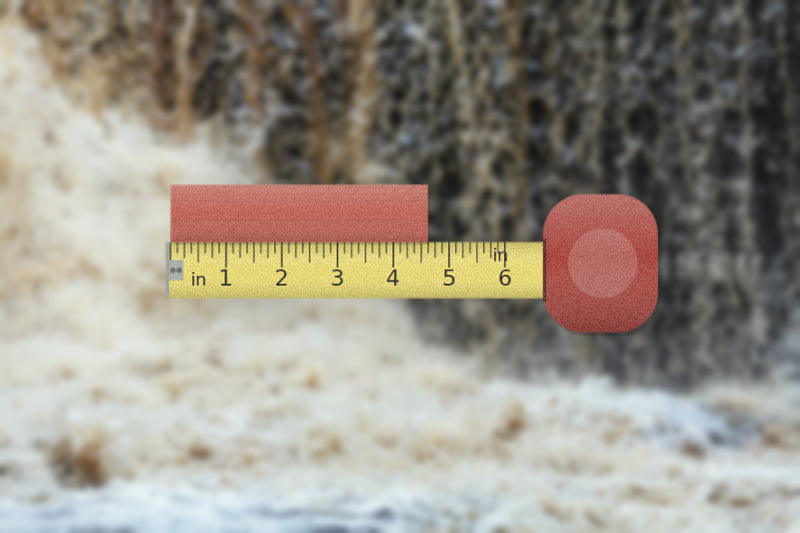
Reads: 4.625; in
